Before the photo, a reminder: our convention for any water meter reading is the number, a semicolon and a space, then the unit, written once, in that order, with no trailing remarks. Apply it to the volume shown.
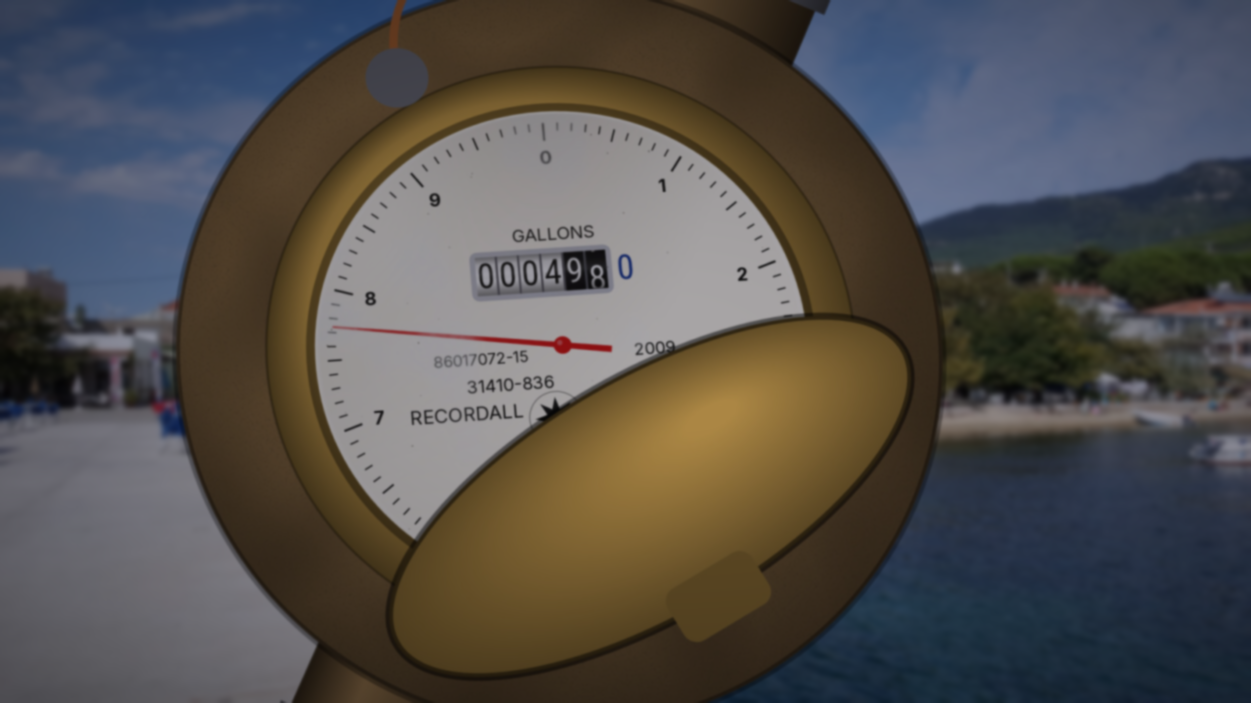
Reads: 4977.7; gal
